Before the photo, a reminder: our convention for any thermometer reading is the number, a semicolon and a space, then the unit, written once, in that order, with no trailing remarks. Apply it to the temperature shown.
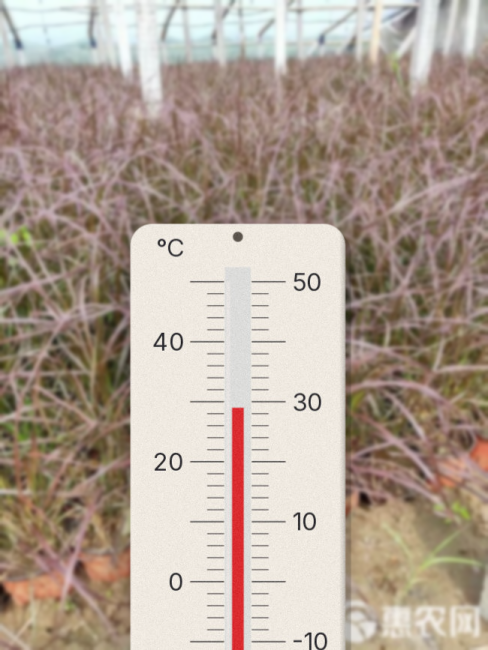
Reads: 29; °C
